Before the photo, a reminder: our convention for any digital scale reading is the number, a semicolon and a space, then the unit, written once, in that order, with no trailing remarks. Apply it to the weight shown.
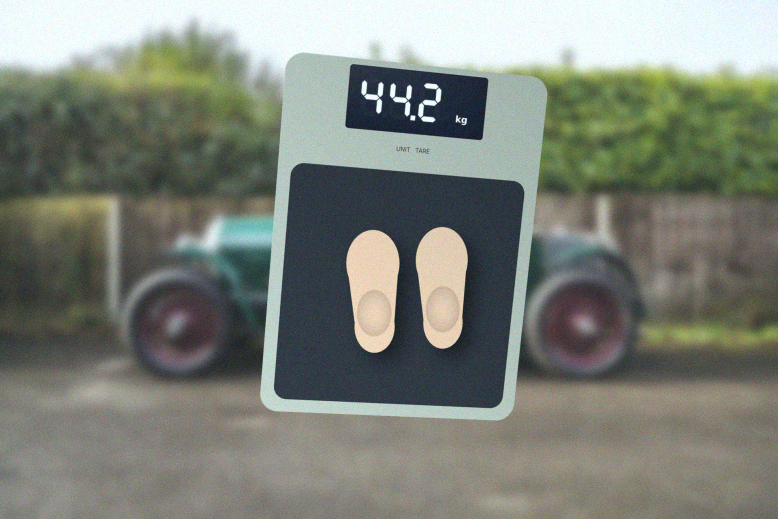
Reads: 44.2; kg
